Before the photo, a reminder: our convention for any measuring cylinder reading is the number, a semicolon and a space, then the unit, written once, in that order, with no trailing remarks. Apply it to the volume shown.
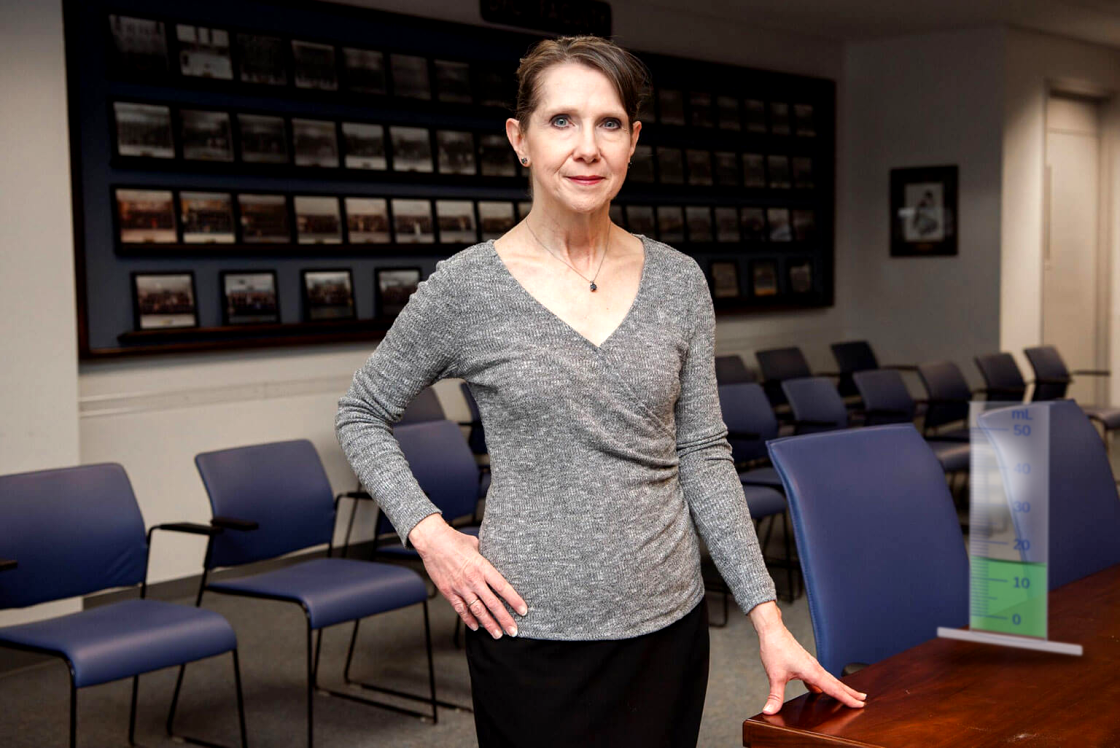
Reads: 15; mL
